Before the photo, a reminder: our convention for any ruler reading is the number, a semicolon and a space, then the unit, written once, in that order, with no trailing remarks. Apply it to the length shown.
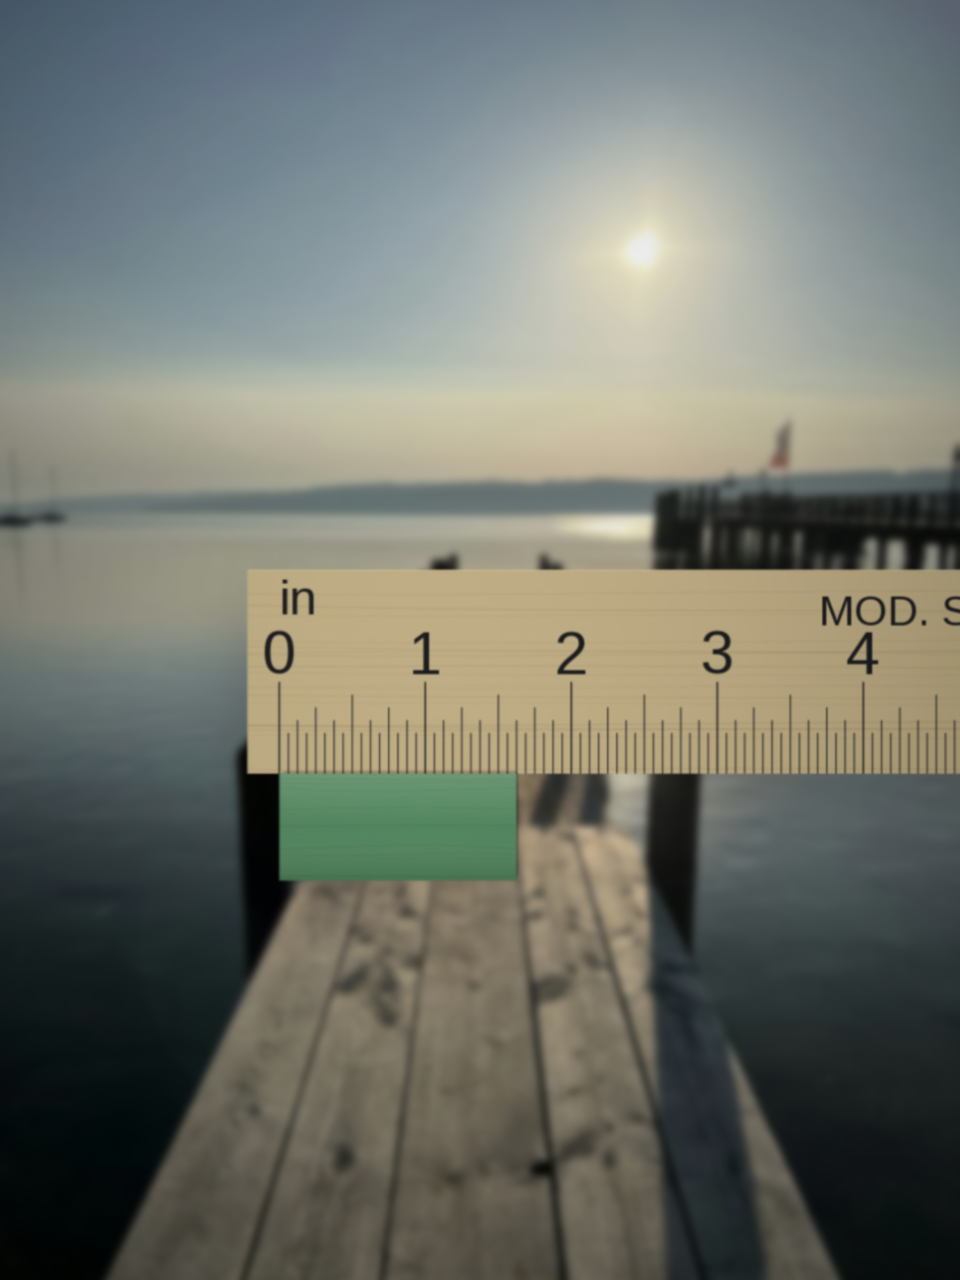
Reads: 1.625; in
